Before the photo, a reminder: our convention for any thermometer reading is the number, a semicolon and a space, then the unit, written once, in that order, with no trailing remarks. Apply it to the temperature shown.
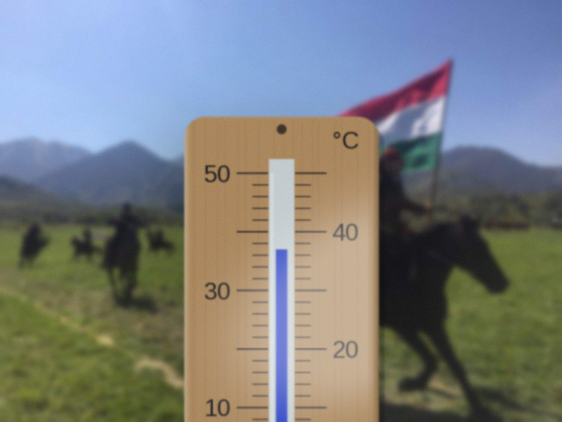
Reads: 37; °C
